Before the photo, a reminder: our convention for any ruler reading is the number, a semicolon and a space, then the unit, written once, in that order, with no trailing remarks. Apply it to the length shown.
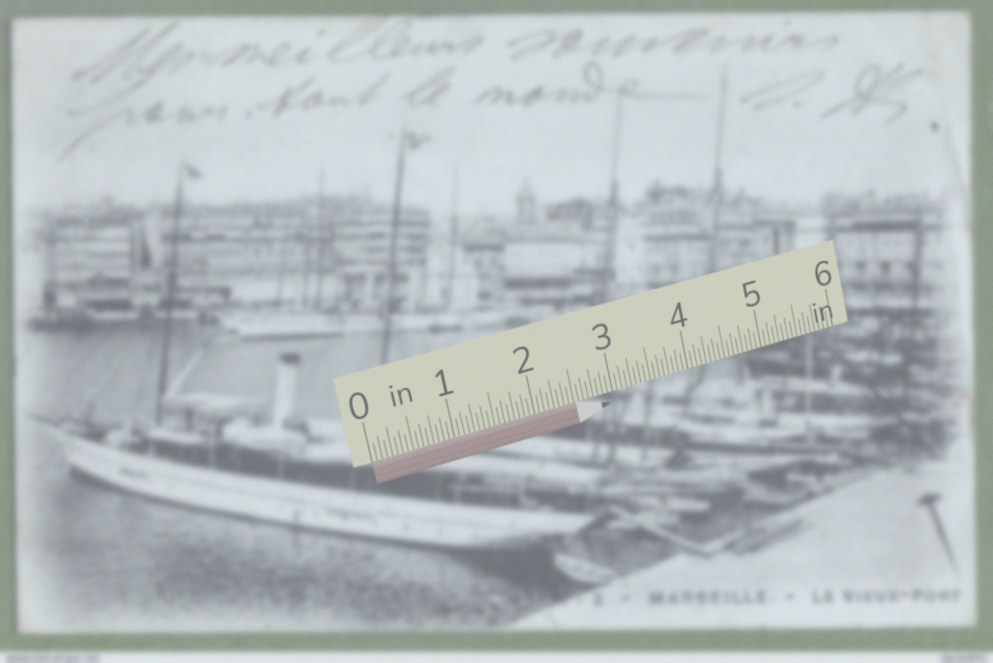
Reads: 2.9375; in
